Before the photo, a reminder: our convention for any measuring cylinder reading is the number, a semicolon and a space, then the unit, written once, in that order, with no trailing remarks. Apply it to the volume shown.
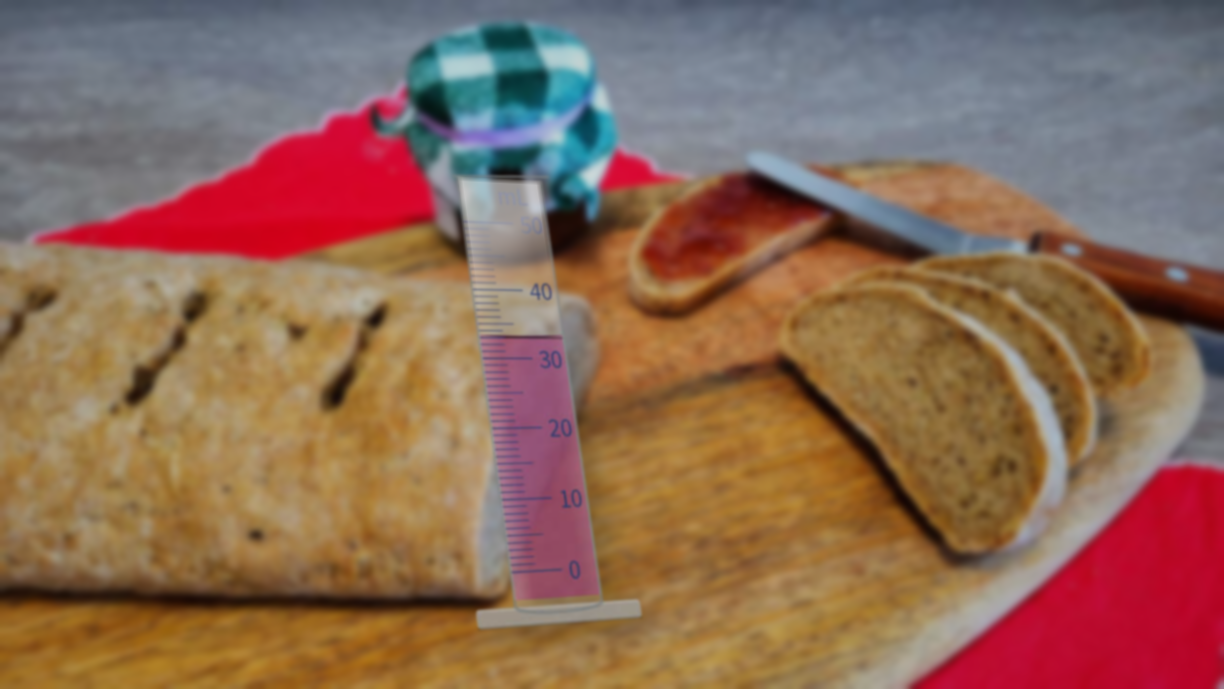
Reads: 33; mL
